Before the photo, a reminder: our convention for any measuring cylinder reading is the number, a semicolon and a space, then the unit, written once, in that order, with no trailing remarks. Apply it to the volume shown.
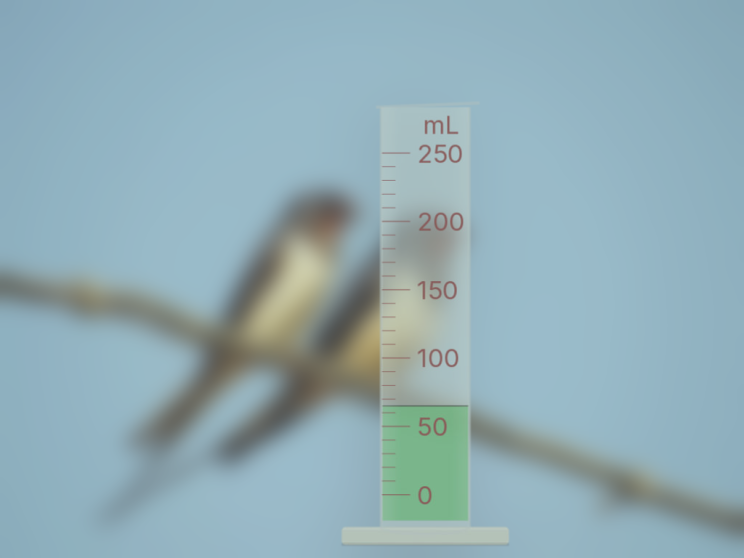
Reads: 65; mL
